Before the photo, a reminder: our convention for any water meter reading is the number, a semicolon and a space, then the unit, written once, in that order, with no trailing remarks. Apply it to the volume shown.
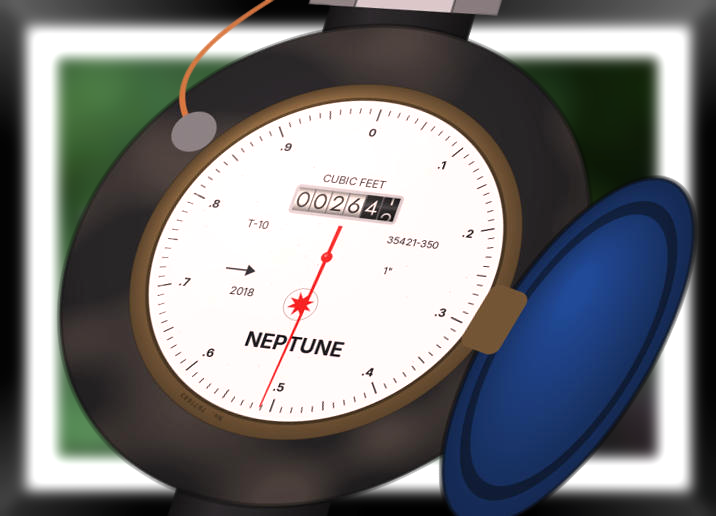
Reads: 2641.51; ft³
